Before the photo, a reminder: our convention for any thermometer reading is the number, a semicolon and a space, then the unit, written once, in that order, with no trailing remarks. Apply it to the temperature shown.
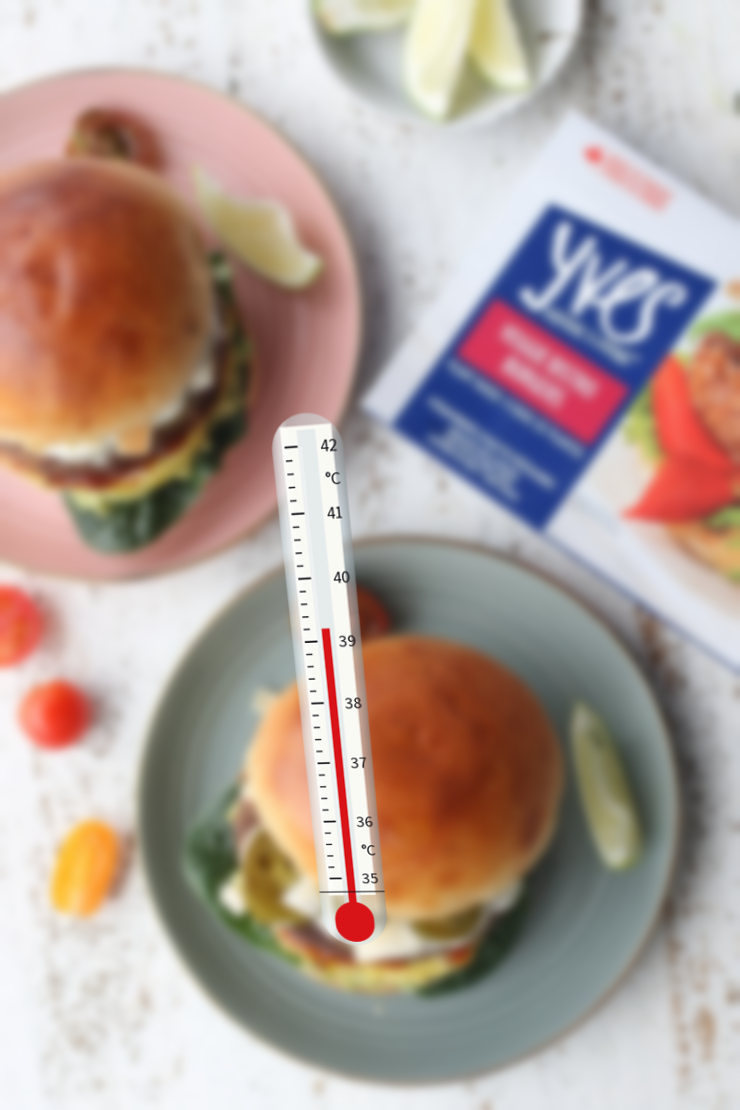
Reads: 39.2; °C
